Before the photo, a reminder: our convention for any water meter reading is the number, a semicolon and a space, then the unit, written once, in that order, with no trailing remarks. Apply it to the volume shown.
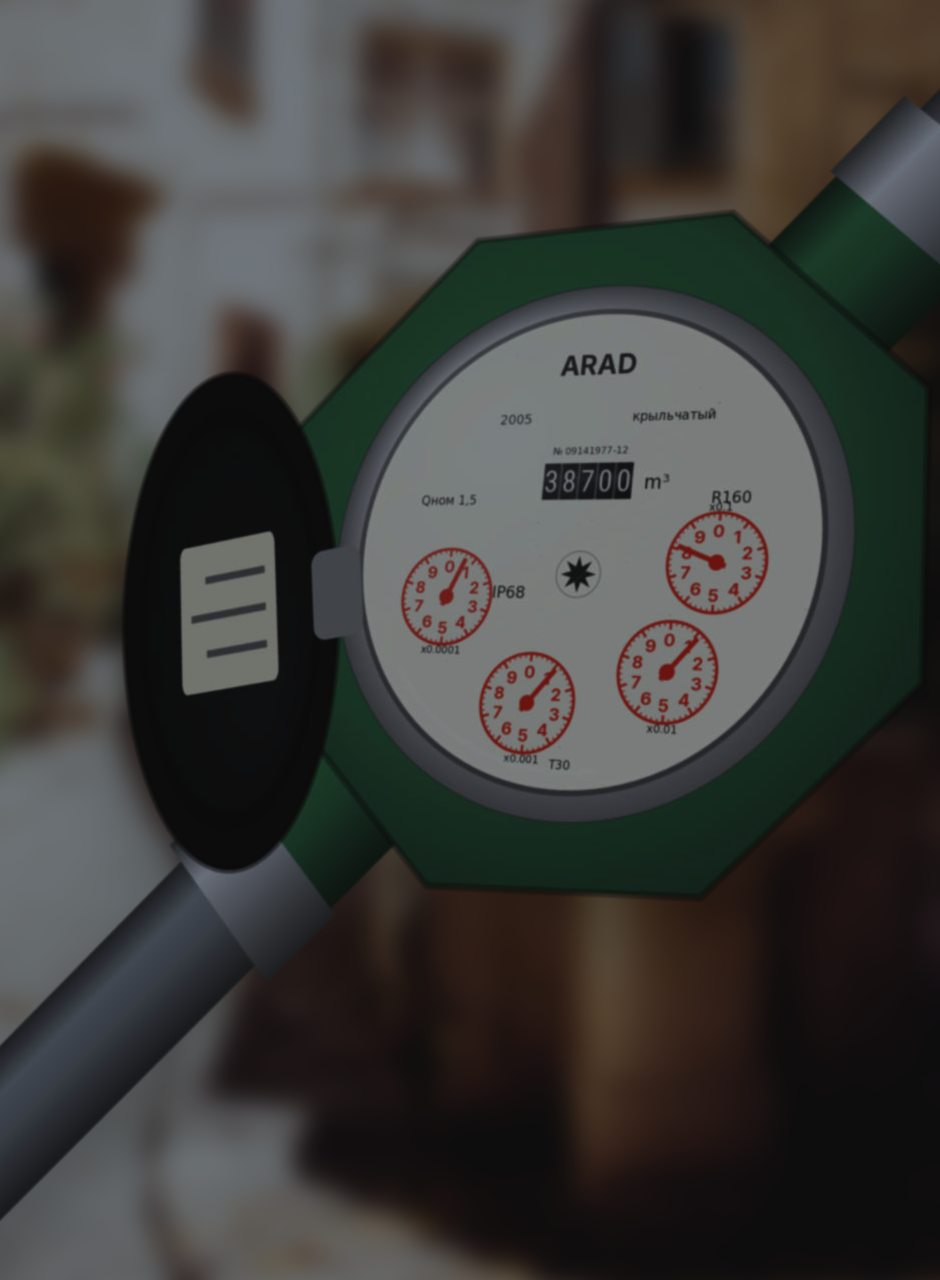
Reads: 38700.8110; m³
